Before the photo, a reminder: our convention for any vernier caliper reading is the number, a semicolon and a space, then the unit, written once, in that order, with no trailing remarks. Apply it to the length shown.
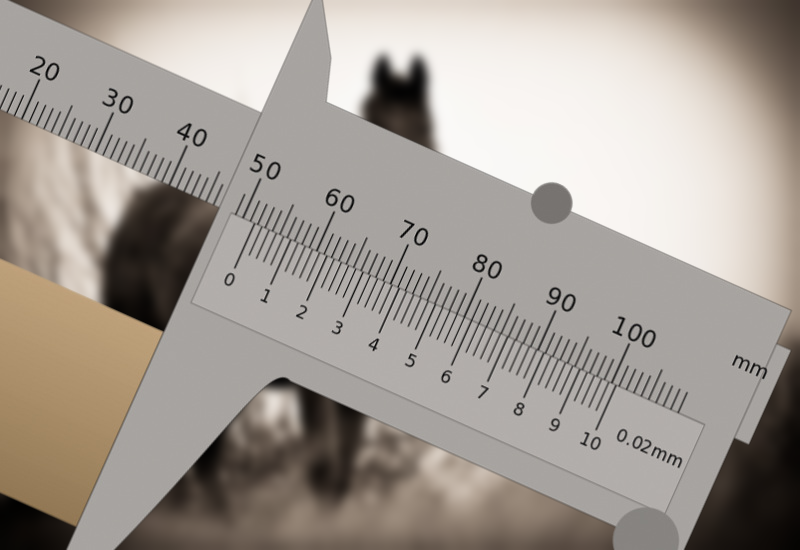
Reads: 51.6; mm
